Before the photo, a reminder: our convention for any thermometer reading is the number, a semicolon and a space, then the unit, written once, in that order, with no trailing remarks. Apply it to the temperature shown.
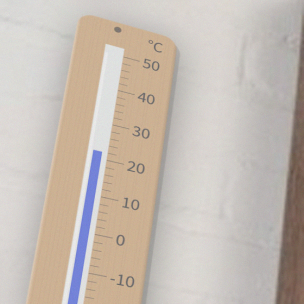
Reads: 22; °C
